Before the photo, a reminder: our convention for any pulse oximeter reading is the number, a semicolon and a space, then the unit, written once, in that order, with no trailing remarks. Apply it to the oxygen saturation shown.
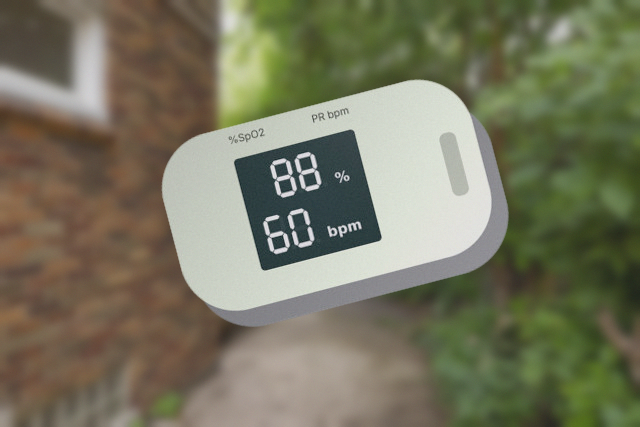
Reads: 88; %
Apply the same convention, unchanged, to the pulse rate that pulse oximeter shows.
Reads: 60; bpm
